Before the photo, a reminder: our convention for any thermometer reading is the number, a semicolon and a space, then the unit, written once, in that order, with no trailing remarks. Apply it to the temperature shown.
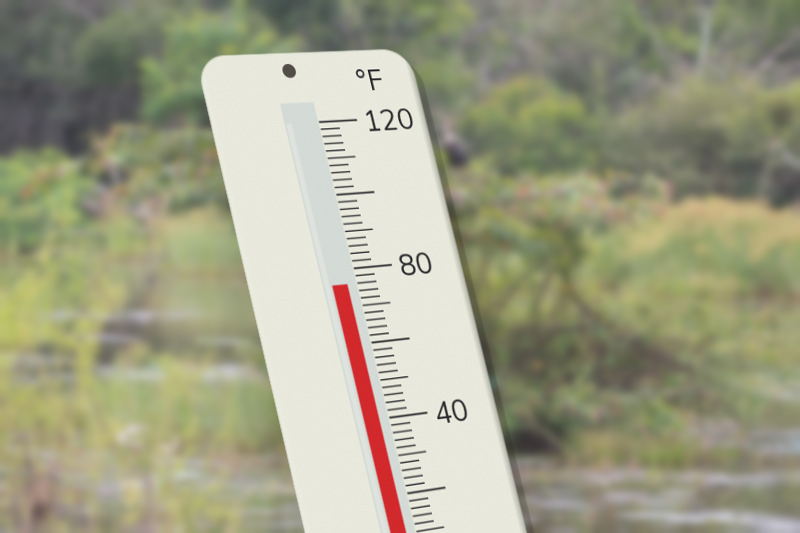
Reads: 76; °F
